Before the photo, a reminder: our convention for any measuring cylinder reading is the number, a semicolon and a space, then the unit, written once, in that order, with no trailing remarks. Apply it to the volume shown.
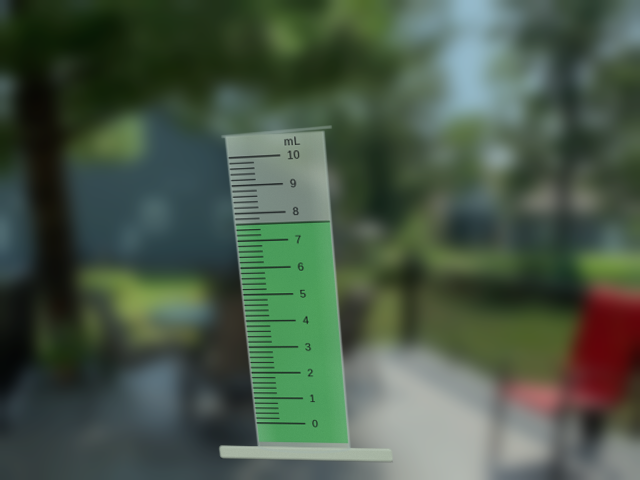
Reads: 7.6; mL
